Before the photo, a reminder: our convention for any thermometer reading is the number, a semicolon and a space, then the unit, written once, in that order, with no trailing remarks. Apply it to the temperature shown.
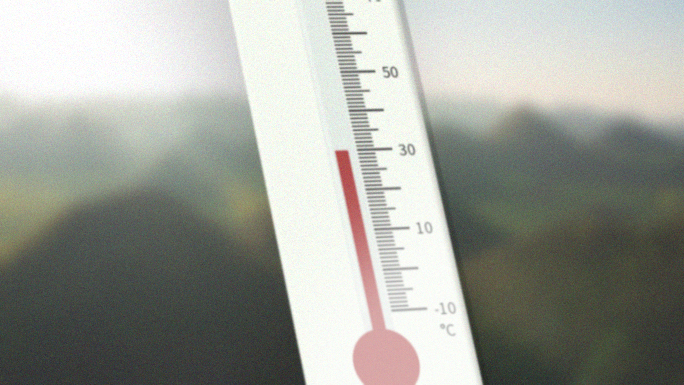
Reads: 30; °C
